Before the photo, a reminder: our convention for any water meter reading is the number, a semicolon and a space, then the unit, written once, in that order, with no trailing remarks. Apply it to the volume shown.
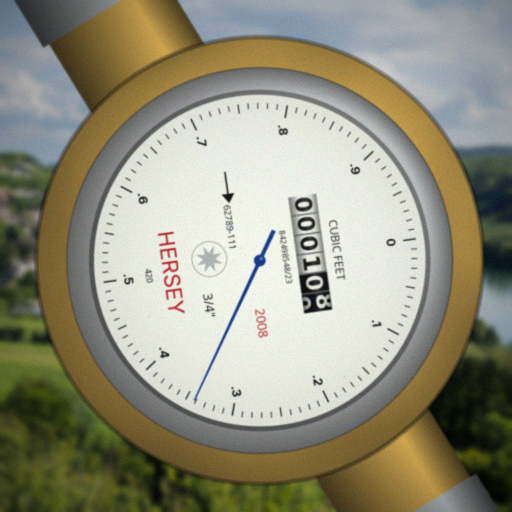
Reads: 108.34; ft³
